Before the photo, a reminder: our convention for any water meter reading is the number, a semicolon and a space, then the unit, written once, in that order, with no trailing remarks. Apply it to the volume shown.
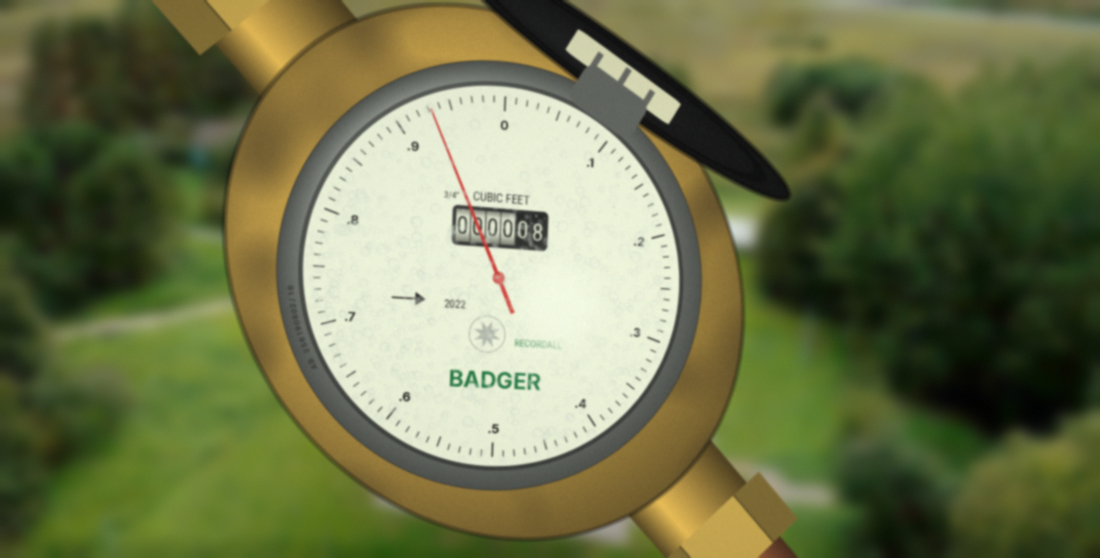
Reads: 7.93; ft³
